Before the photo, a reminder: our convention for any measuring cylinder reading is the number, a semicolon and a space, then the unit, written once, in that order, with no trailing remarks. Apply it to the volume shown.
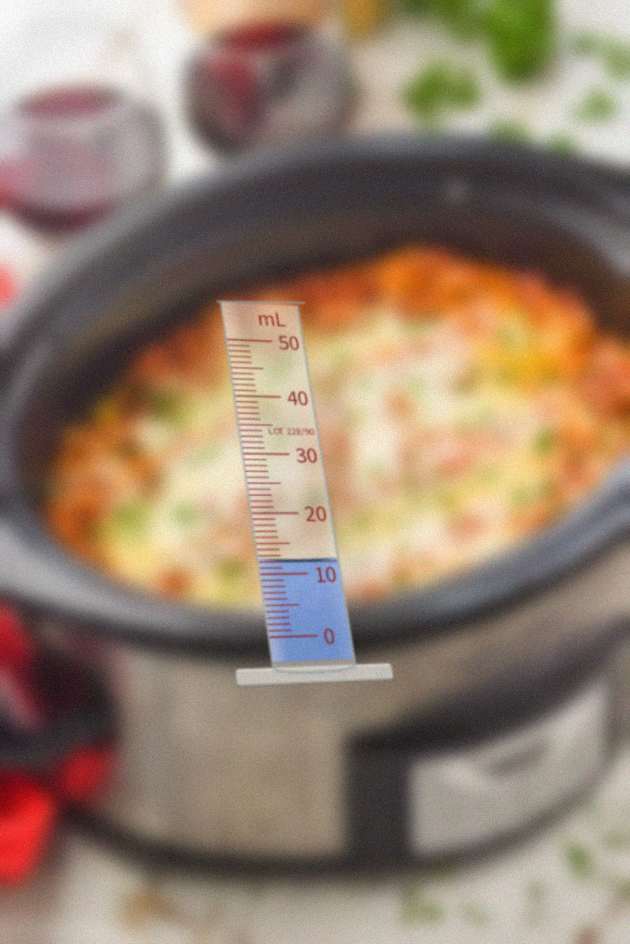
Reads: 12; mL
